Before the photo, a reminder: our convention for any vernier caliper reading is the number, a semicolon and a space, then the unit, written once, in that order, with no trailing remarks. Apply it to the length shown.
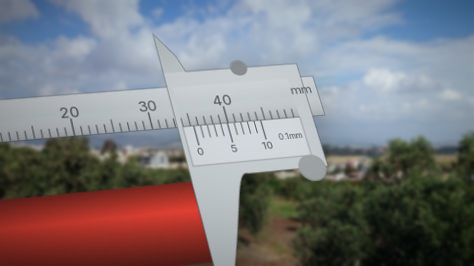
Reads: 35.4; mm
